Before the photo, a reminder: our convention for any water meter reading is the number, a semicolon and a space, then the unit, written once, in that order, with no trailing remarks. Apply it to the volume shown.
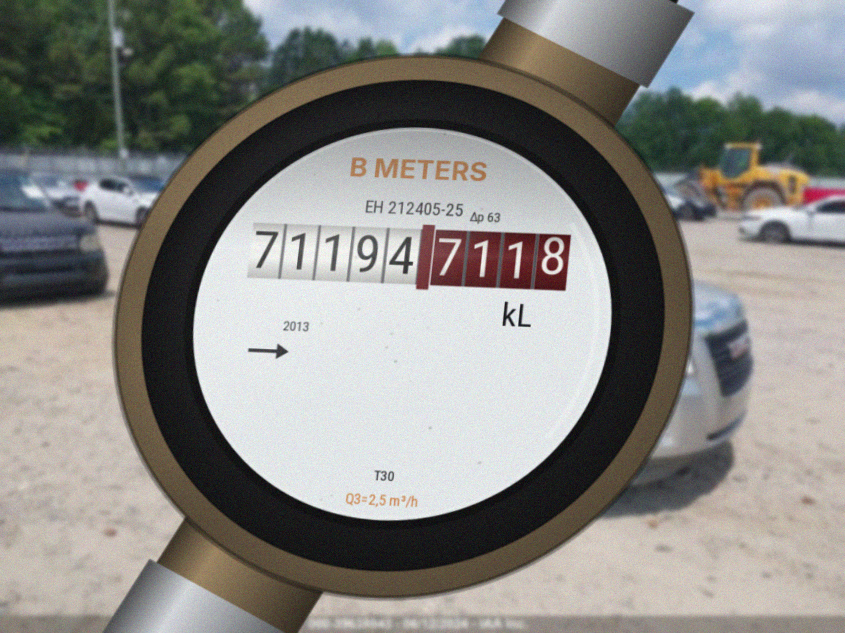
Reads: 71194.7118; kL
